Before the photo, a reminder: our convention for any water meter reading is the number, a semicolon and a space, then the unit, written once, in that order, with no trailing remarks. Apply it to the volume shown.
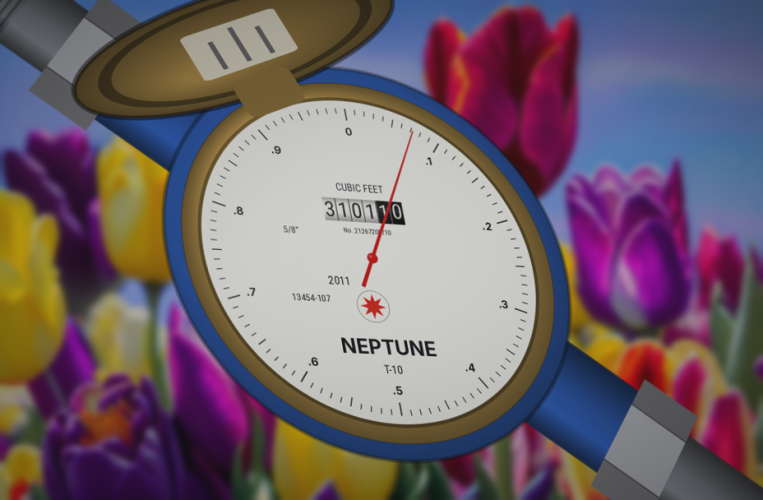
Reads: 310110.07; ft³
